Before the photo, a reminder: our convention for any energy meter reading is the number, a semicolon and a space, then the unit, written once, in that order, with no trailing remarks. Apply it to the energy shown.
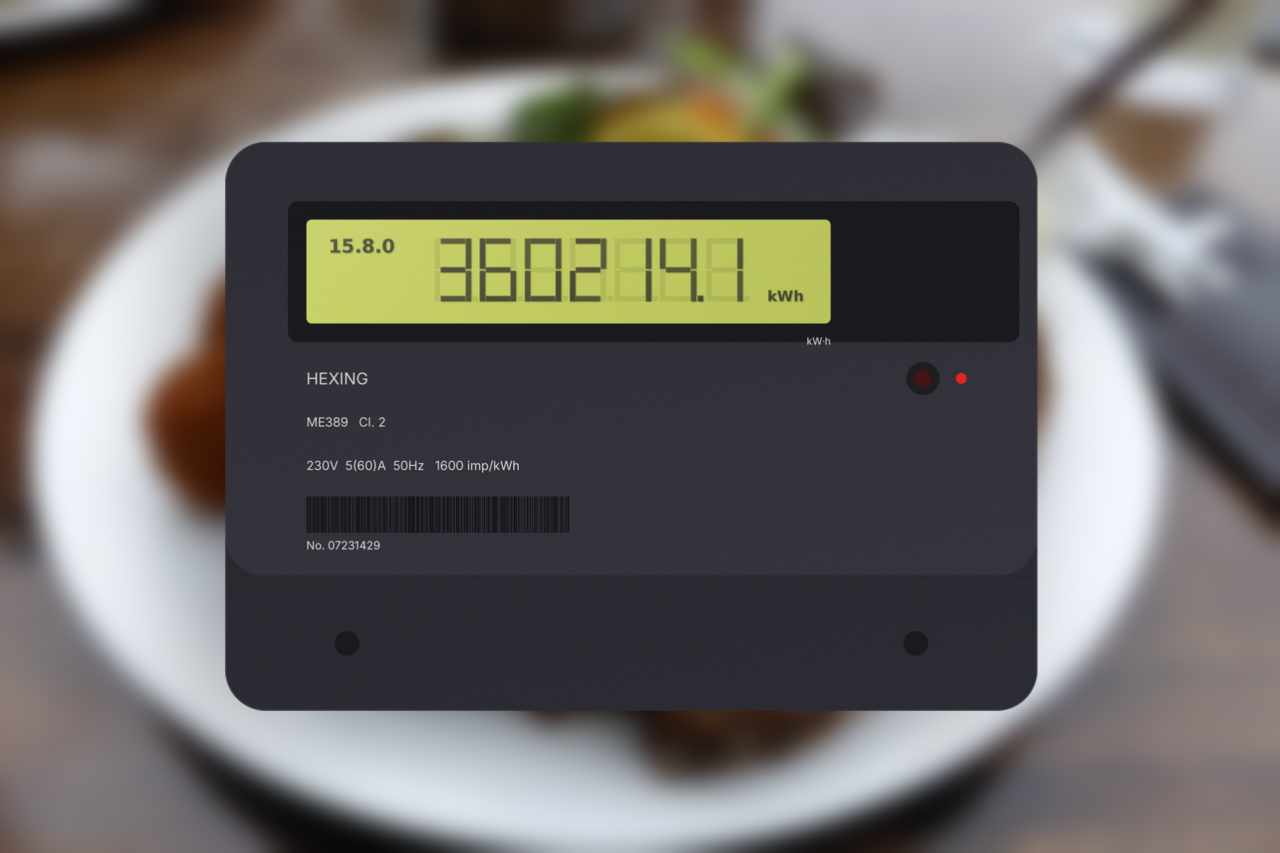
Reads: 360214.1; kWh
